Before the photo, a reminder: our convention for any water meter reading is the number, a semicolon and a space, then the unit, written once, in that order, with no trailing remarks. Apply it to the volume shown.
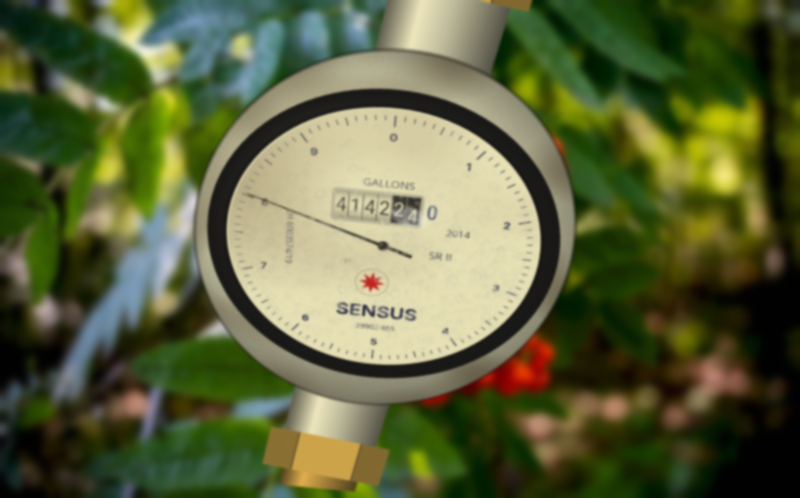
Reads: 4142238.0; gal
